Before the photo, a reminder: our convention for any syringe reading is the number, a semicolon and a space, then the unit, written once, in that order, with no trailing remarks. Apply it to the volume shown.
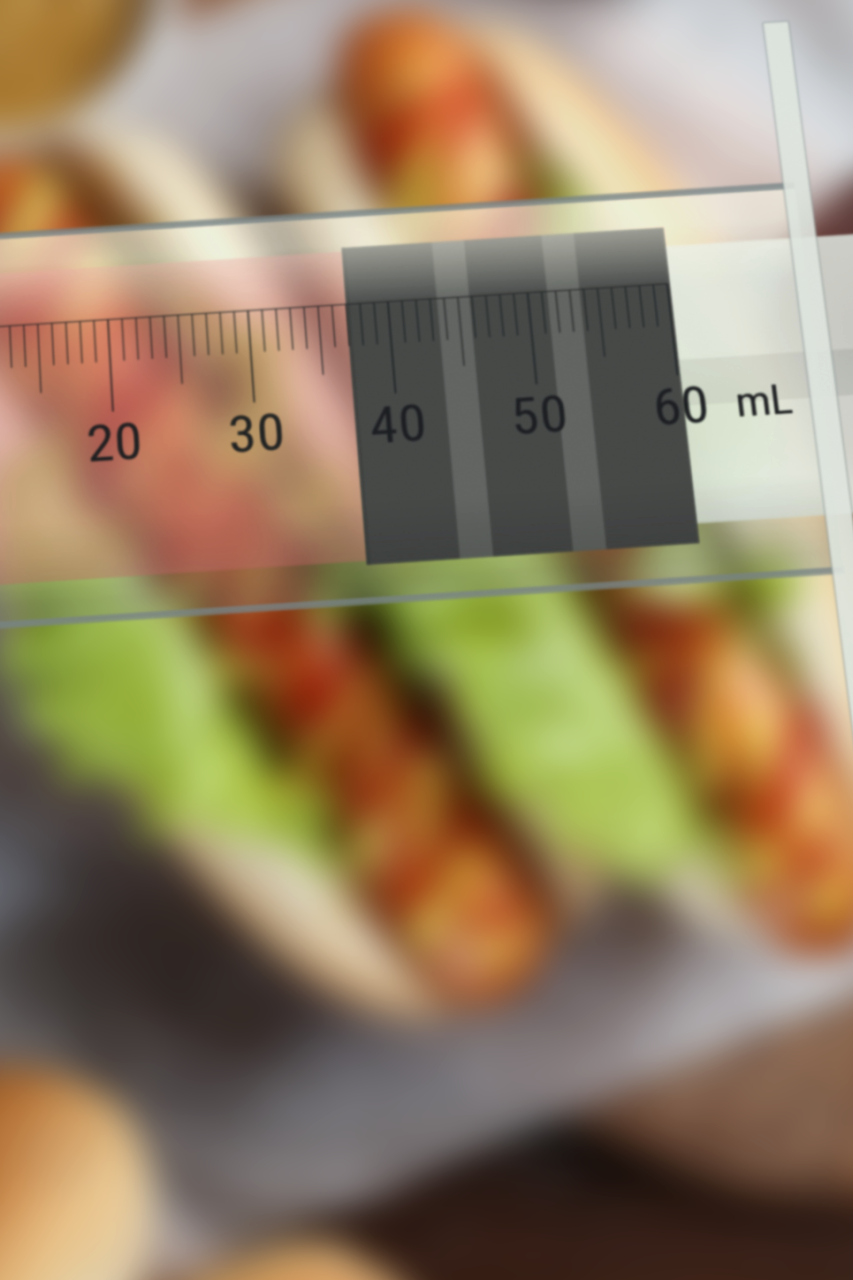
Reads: 37; mL
